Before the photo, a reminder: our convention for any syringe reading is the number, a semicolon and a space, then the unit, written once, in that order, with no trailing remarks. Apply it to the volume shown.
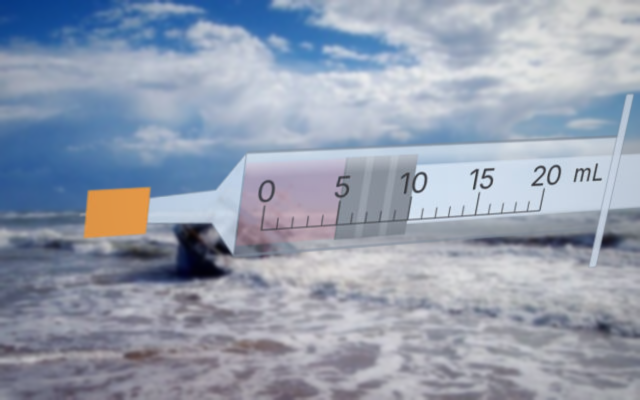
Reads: 5; mL
